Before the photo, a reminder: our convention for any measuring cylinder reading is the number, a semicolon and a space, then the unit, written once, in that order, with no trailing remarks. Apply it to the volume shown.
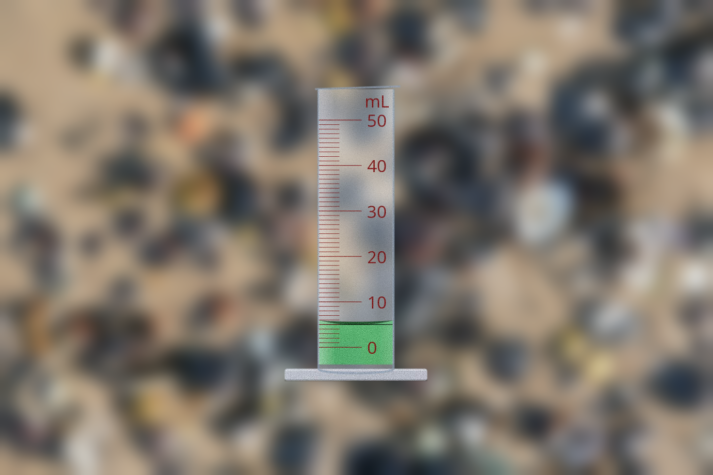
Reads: 5; mL
